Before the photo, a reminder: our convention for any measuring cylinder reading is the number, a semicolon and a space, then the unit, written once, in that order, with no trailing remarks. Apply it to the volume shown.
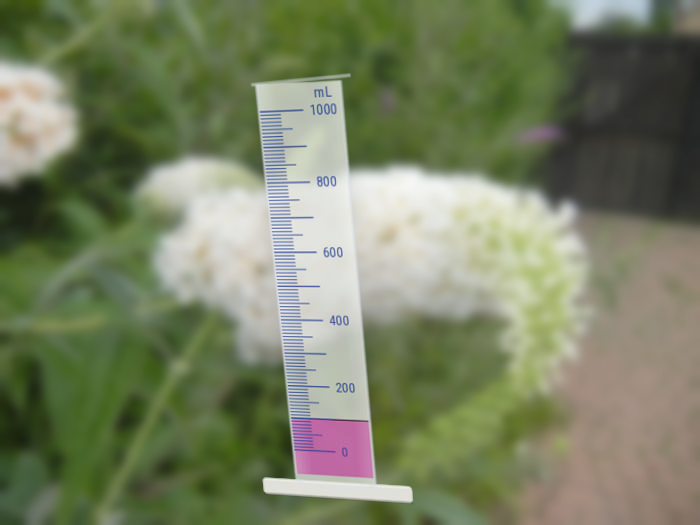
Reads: 100; mL
